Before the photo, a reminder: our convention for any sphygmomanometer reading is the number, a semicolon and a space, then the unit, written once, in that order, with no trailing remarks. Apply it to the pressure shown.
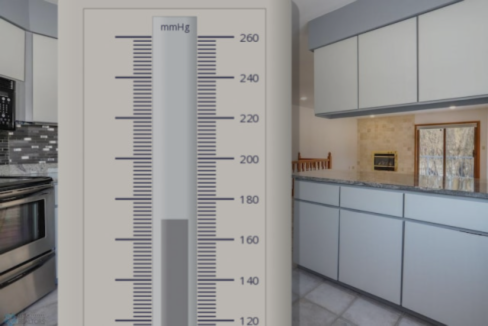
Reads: 170; mmHg
